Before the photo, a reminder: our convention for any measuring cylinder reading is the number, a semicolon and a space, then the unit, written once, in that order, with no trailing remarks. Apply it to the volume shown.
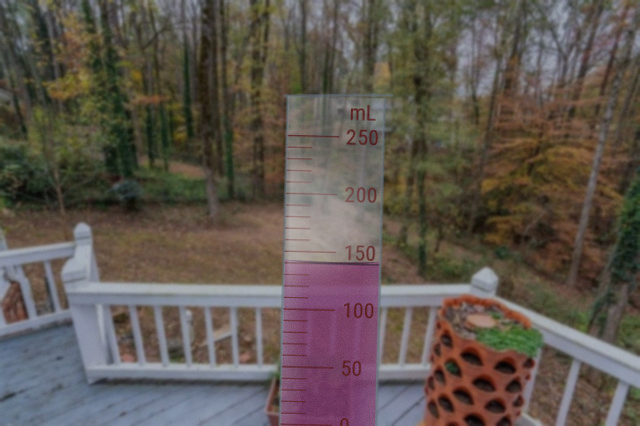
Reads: 140; mL
